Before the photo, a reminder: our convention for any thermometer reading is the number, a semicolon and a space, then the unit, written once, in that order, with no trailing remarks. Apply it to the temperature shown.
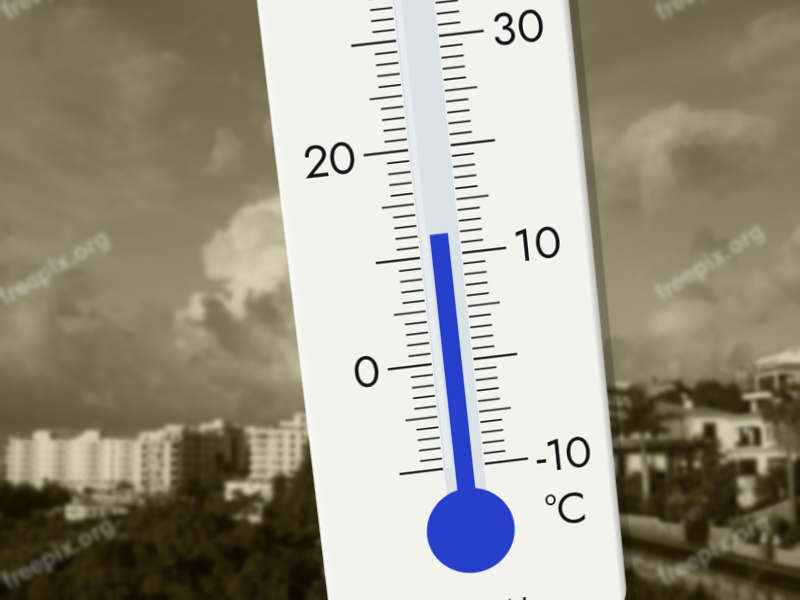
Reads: 12; °C
